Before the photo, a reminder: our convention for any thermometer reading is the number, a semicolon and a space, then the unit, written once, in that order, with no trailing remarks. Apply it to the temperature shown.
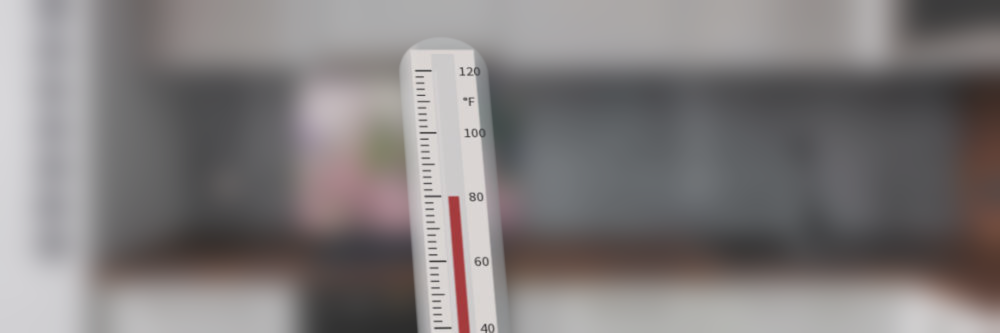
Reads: 80; °F
